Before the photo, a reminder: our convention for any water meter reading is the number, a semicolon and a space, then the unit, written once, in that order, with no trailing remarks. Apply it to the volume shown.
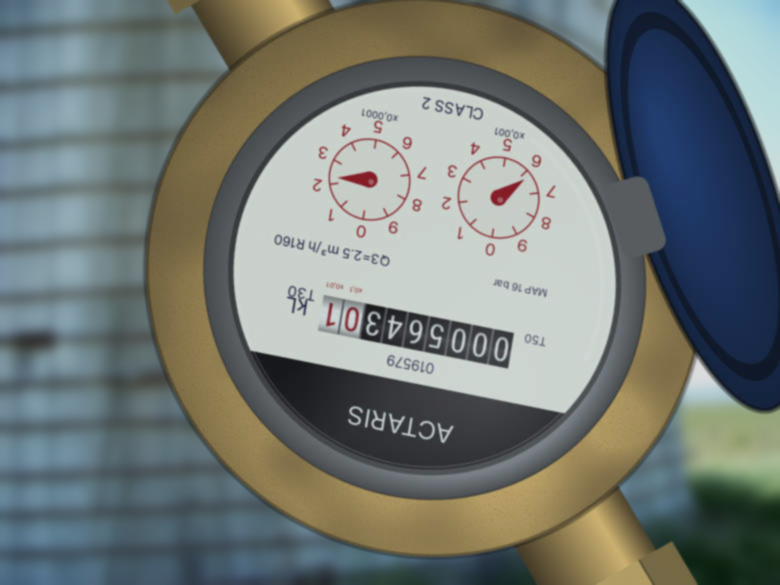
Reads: 5643.0162; kL
